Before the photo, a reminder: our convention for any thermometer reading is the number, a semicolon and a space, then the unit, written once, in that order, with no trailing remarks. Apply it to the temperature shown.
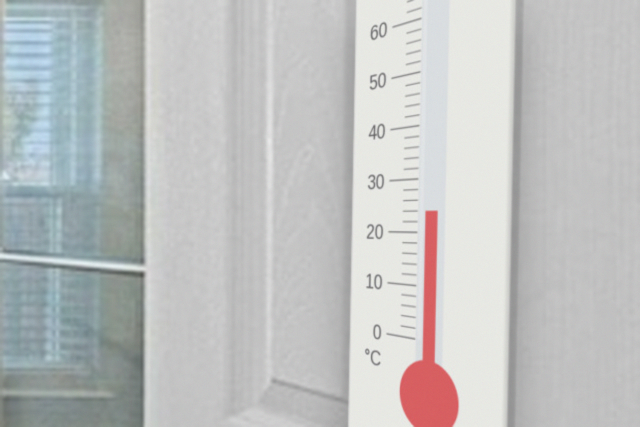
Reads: 24; °C
